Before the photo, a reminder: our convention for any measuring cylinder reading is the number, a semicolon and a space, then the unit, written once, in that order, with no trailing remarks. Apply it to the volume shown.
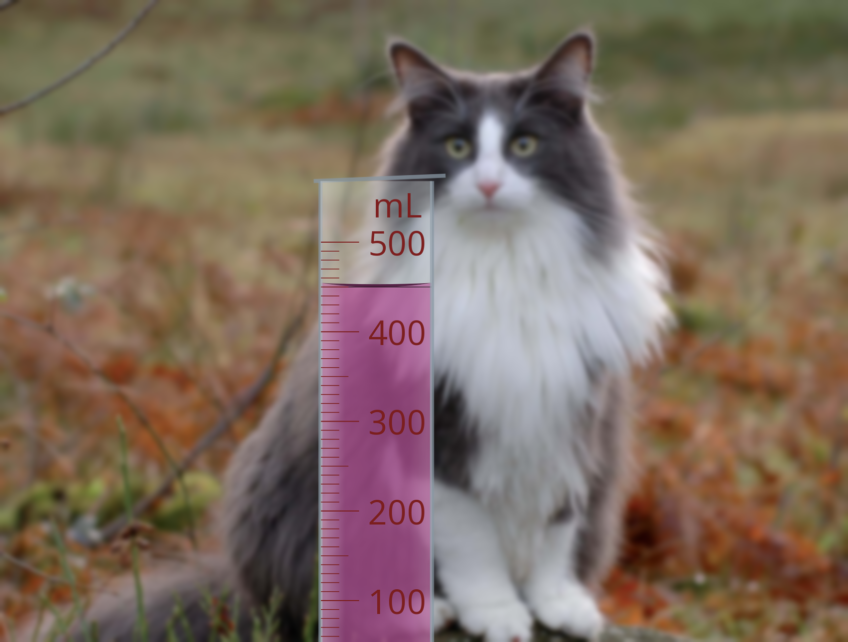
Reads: 450; mL
